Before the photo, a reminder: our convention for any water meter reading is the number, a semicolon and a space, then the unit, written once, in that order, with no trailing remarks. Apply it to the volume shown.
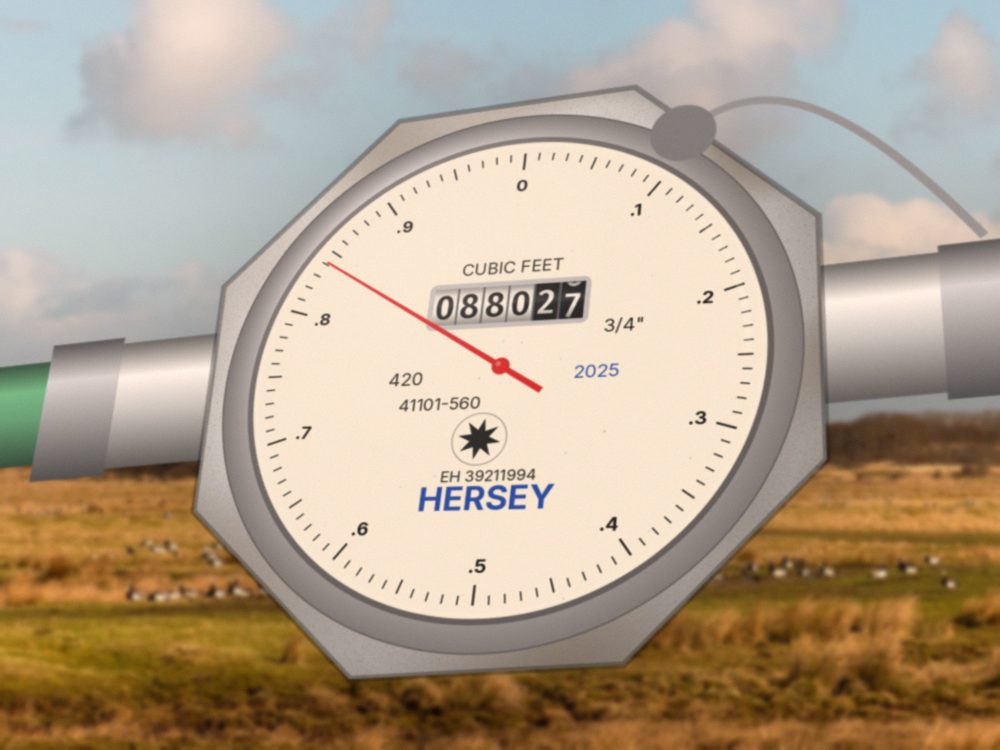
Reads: 88026.84; ft³
